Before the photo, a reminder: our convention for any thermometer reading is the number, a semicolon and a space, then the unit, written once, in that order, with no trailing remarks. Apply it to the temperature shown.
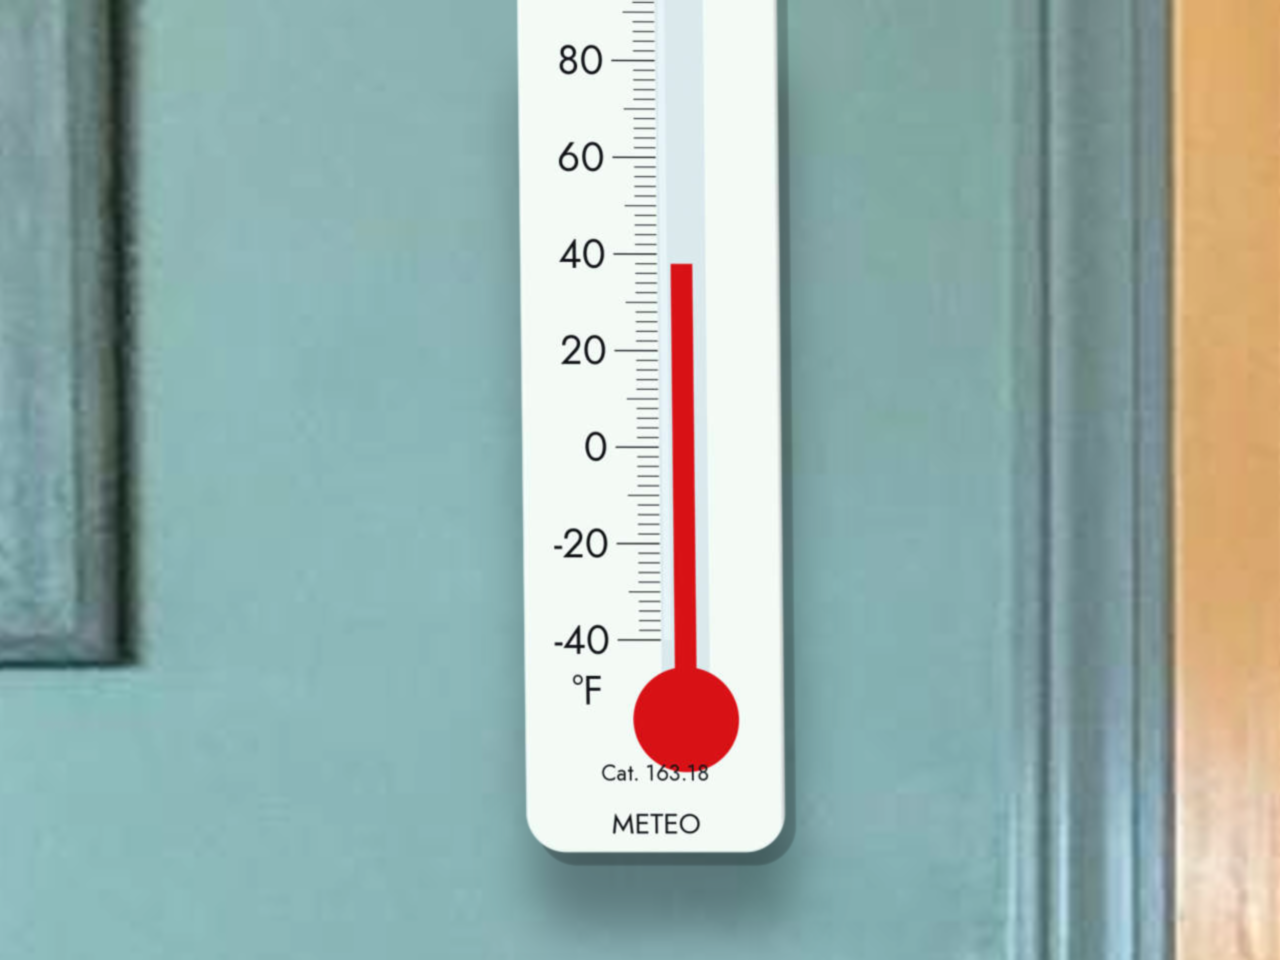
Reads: 38; °F
